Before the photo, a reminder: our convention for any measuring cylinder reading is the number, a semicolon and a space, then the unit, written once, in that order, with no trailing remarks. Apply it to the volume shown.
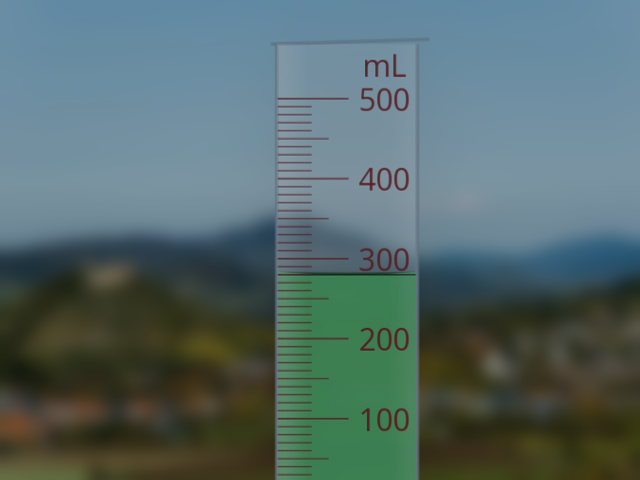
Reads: 280; mL
